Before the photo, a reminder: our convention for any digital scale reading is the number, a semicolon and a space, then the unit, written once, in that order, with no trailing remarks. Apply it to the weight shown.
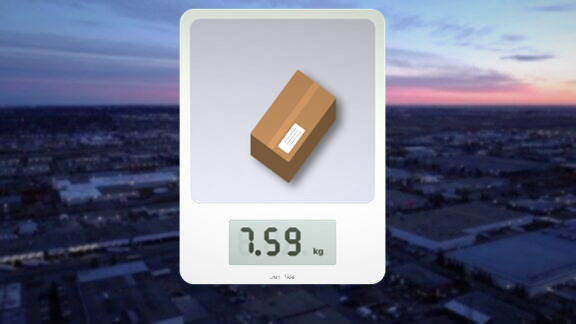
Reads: 7.59; kg
